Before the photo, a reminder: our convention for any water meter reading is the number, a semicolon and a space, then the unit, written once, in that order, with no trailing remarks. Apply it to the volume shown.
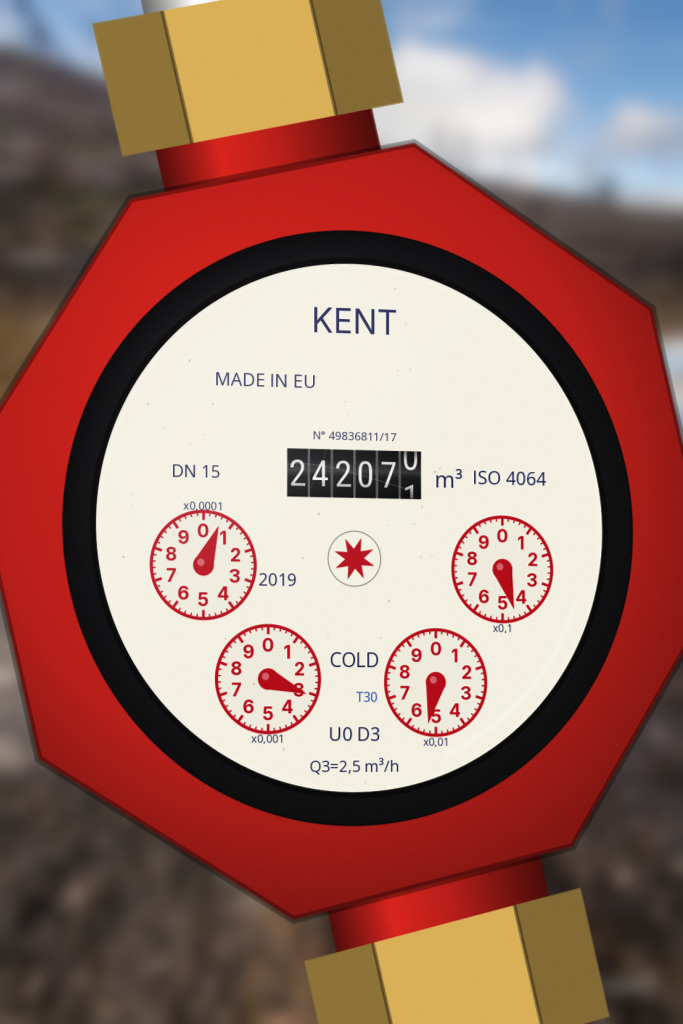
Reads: 242070.4530; m³
